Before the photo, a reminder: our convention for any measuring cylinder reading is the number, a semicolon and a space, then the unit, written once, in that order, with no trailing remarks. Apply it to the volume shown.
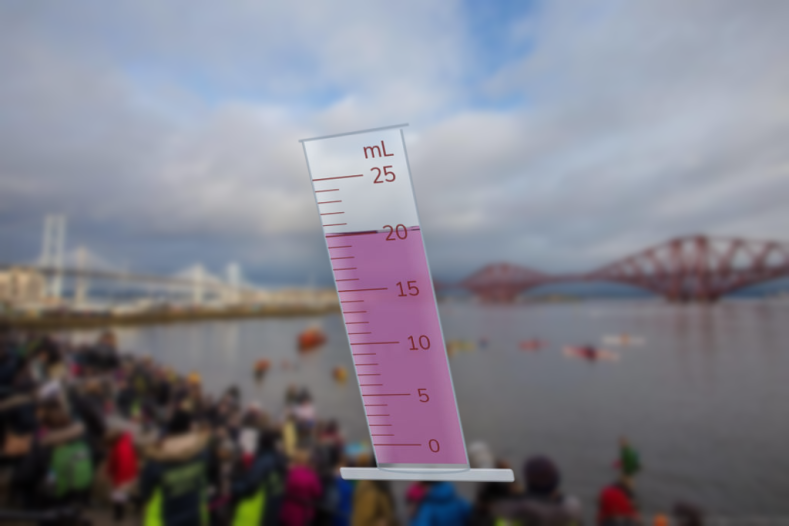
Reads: 20; mL
